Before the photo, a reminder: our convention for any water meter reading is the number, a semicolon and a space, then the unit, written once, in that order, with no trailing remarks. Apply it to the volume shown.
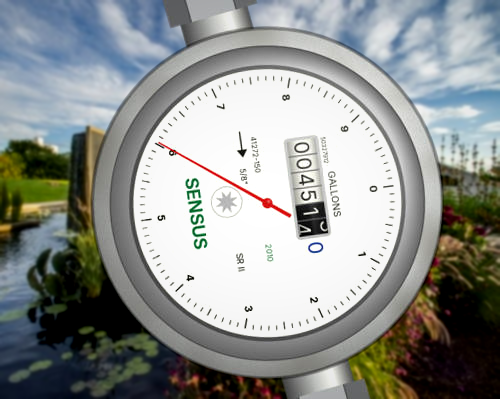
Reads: 45136.0; gal
